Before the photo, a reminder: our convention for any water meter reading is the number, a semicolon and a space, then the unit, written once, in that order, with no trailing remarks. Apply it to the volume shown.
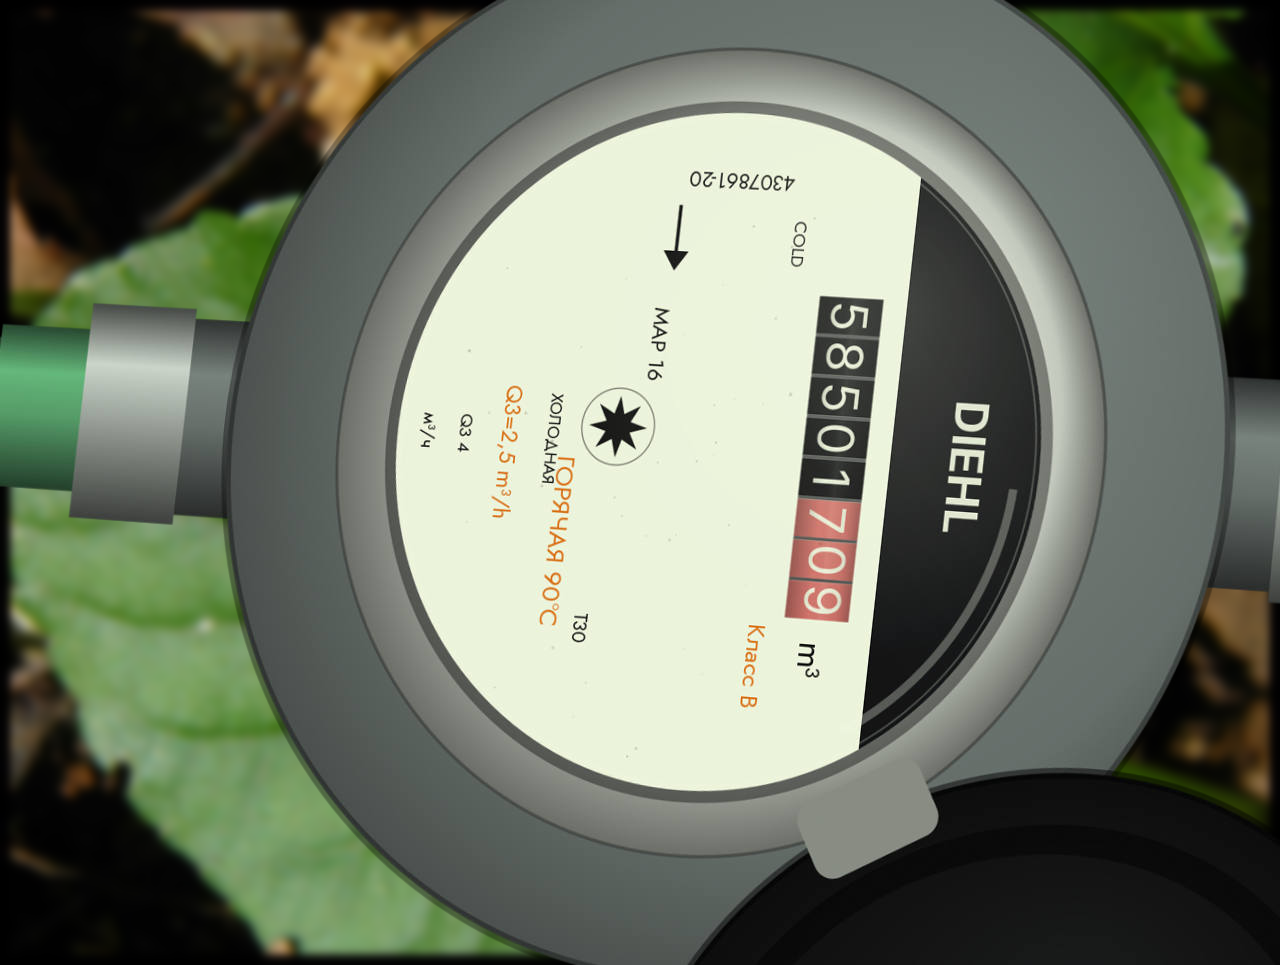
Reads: 58501.709; m³
